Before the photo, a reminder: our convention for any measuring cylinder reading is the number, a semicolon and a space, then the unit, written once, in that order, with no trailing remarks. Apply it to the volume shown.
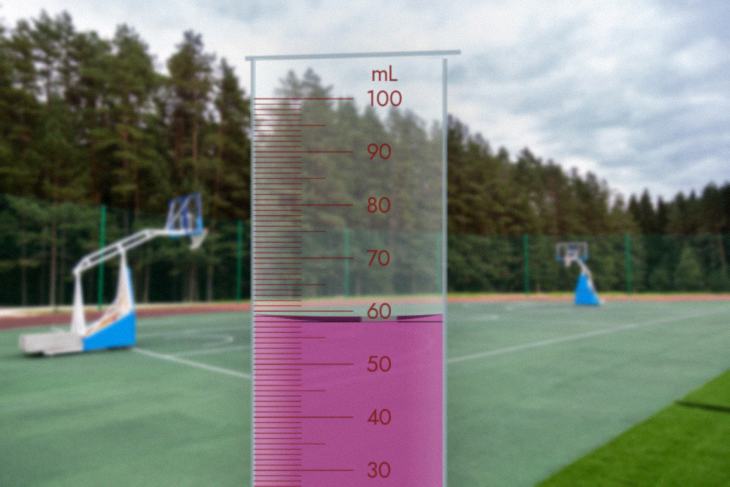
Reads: 58; mL
